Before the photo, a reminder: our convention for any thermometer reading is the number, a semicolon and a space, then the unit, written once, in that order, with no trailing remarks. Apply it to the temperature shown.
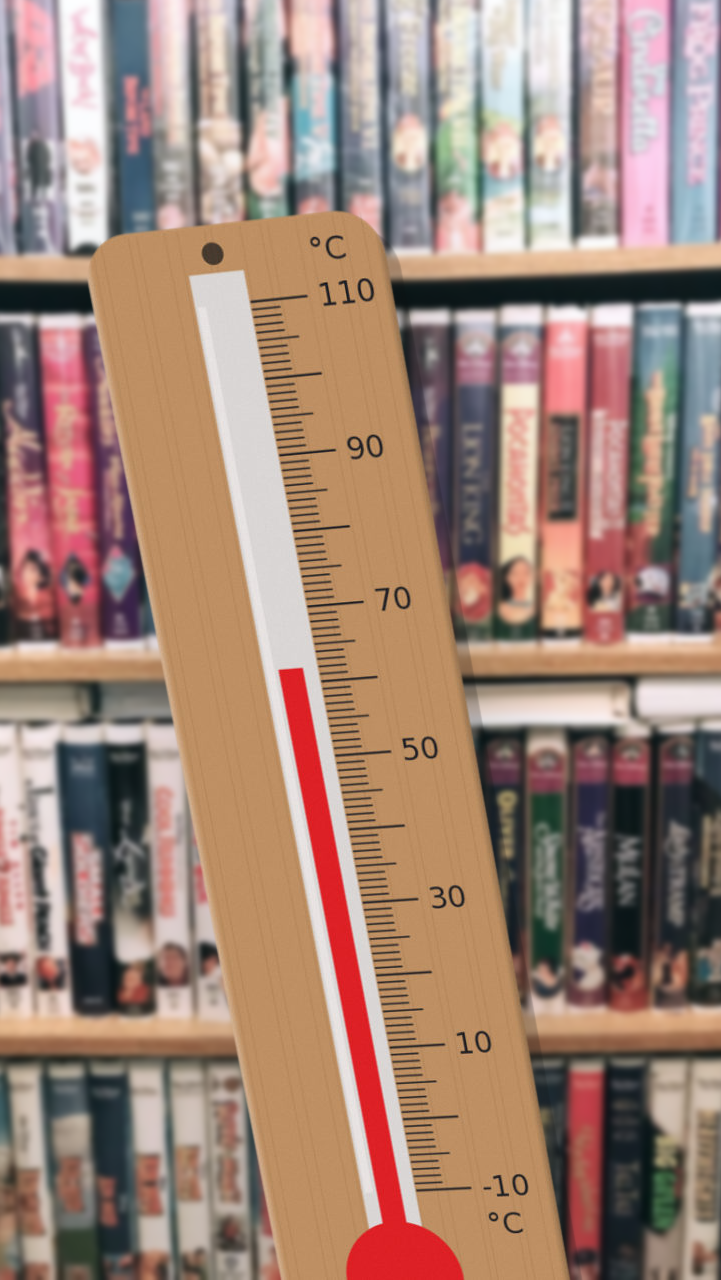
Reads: 62; °C
